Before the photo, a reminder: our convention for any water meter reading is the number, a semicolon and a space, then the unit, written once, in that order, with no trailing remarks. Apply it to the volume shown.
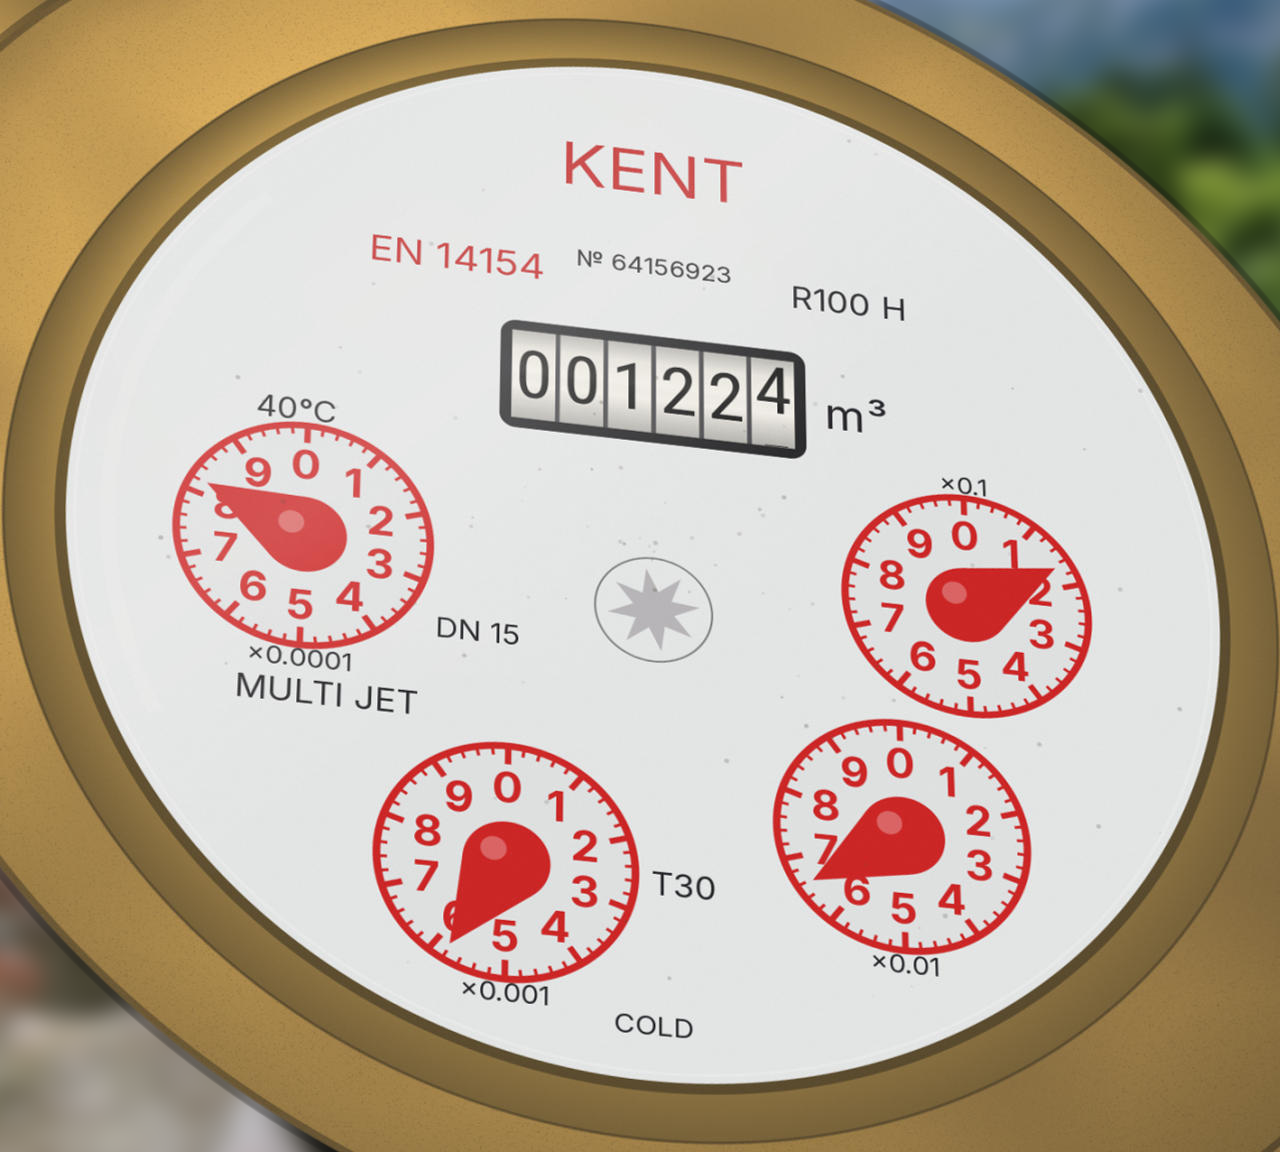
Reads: 1224.1658; m³
